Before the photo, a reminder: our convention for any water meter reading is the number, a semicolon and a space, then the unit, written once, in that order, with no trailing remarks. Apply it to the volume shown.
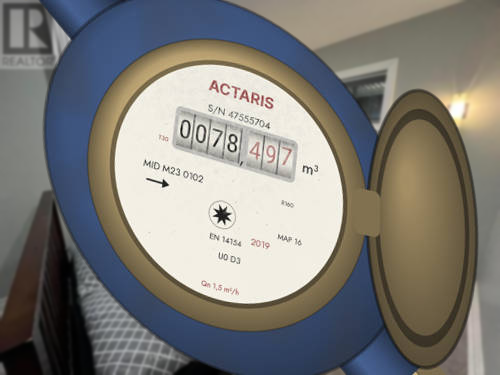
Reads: 78.497; m³
